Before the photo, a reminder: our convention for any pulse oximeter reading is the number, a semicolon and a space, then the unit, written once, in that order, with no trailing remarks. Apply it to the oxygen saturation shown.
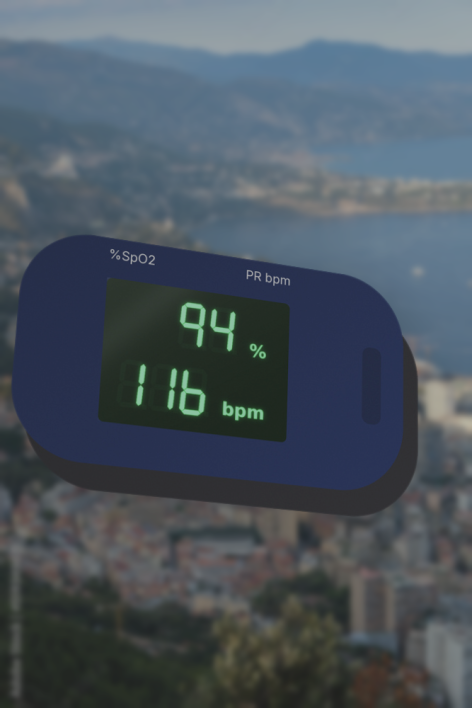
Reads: 94; %
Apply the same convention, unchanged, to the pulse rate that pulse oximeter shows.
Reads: 116; bpm
